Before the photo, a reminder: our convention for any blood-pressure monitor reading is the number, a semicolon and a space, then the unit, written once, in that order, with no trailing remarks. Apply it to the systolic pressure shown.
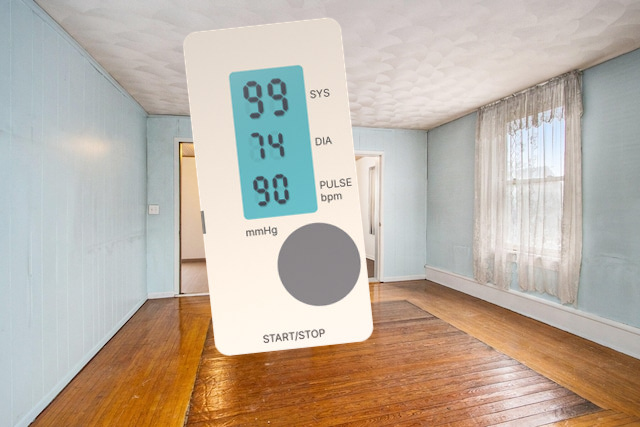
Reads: 99; mmHg
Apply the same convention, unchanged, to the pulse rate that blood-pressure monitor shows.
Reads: 90; bpm
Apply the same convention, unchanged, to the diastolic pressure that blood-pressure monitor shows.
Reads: 74; mmHg
